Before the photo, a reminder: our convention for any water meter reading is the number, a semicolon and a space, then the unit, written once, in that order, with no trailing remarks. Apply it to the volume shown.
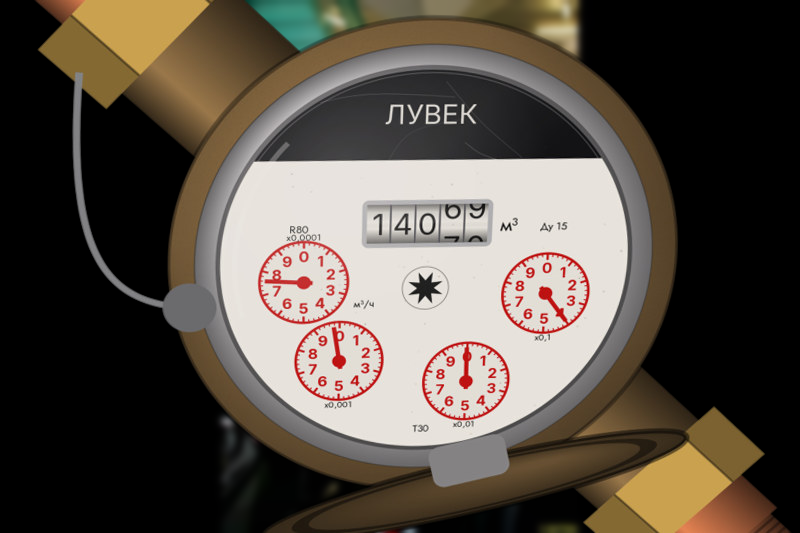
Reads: 14069.3997; m³
